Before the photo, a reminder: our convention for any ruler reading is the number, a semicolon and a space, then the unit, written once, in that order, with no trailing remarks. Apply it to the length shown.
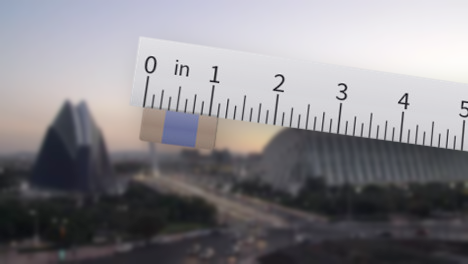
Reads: 1.125; in
